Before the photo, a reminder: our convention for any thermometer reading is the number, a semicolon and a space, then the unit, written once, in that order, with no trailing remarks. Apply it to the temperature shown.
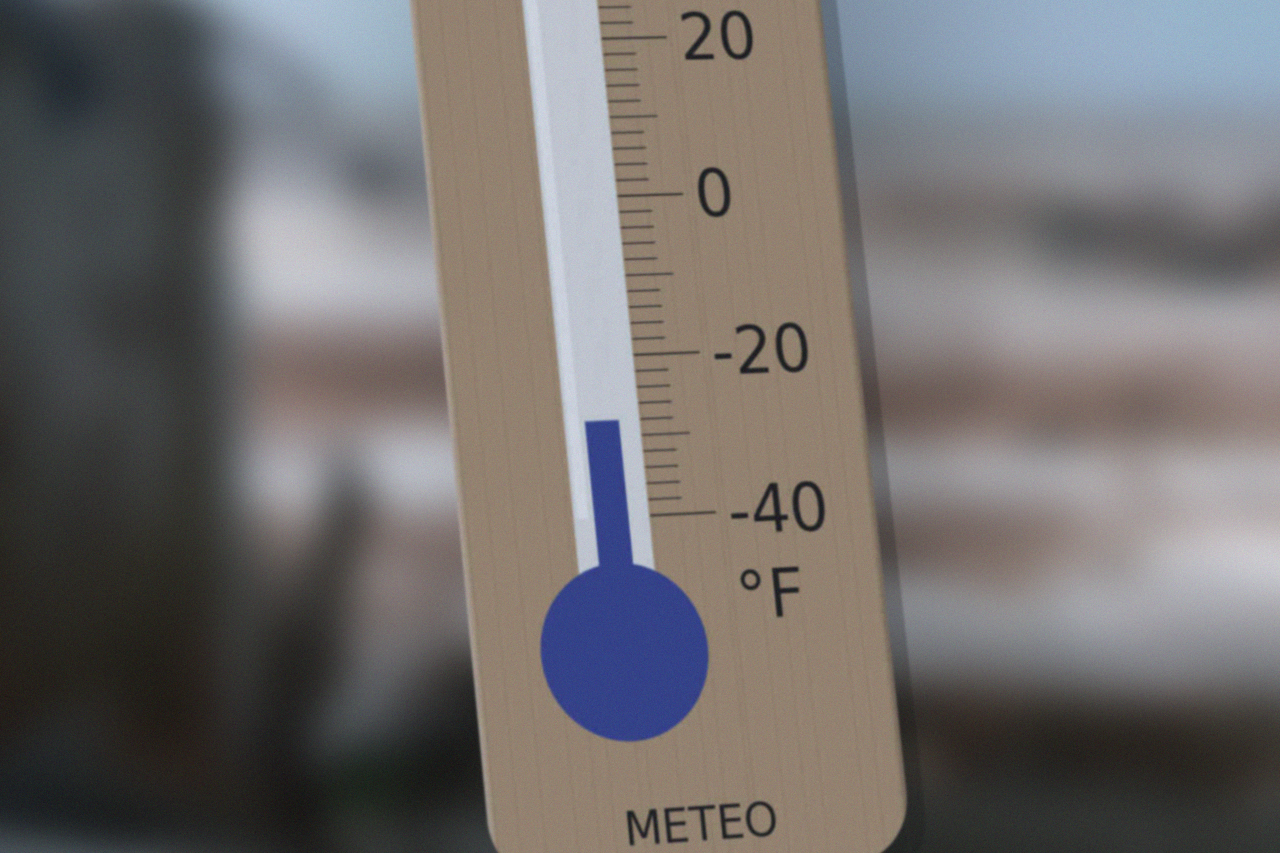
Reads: -28; °F
